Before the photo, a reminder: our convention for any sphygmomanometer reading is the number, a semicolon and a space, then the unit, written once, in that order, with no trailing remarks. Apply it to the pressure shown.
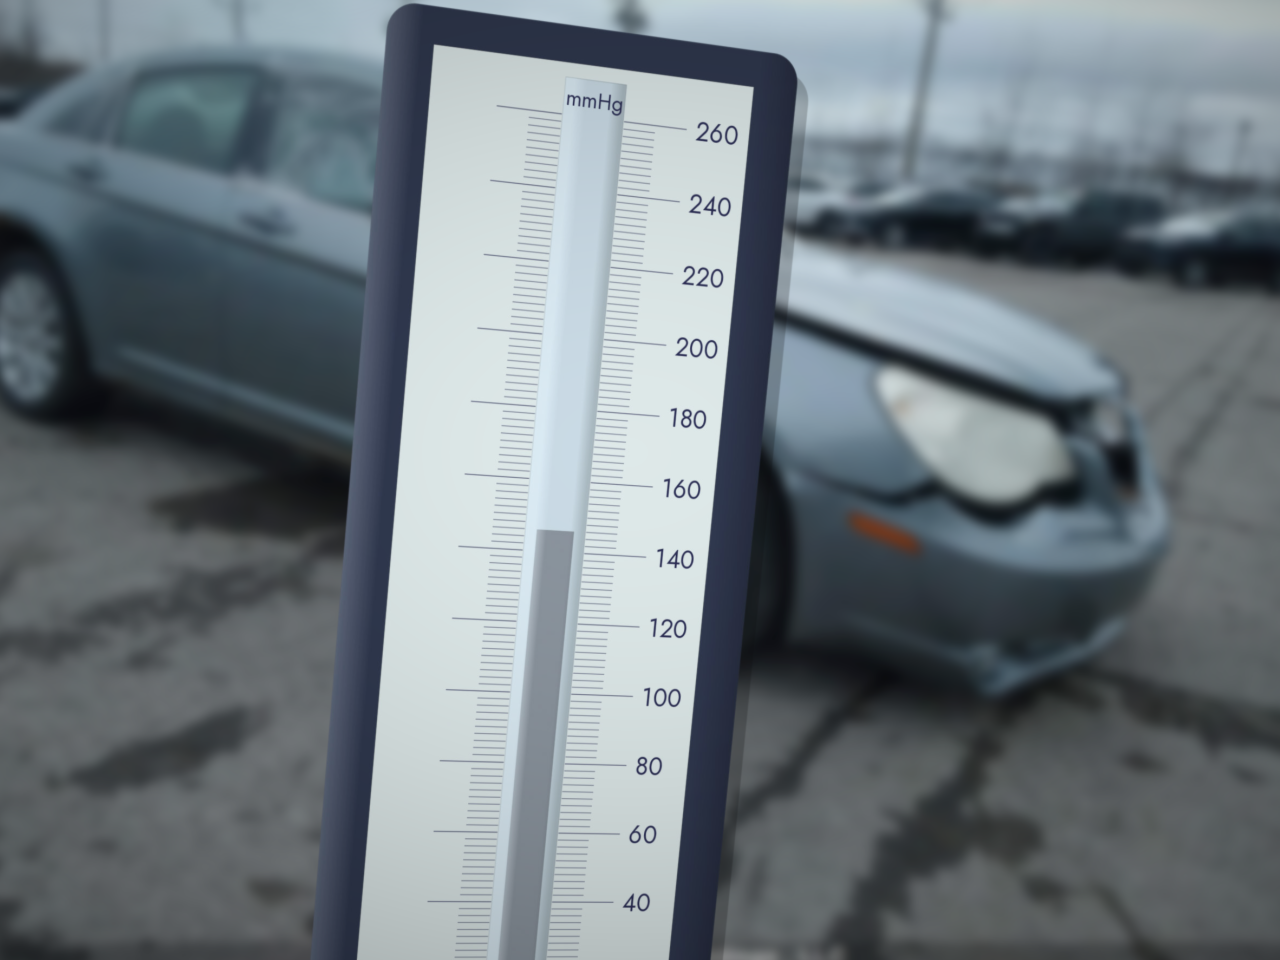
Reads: 146; mmHg
